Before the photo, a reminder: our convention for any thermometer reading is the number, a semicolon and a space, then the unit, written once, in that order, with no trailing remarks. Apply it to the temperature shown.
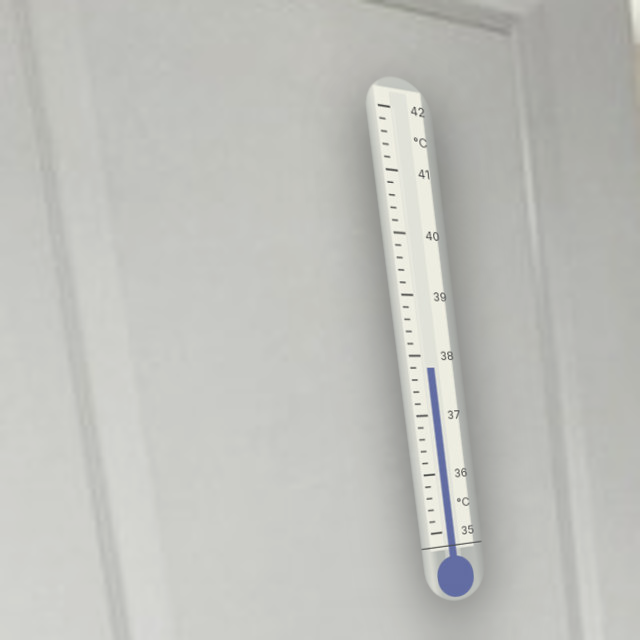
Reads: 37.8; °C
